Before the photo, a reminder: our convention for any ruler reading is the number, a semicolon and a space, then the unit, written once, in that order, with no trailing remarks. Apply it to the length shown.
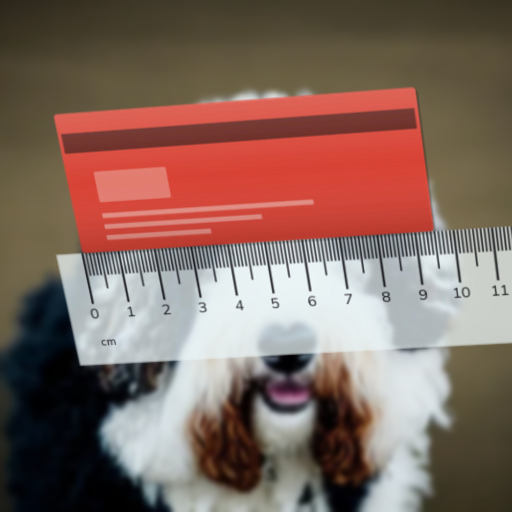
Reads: 9.5; cm
